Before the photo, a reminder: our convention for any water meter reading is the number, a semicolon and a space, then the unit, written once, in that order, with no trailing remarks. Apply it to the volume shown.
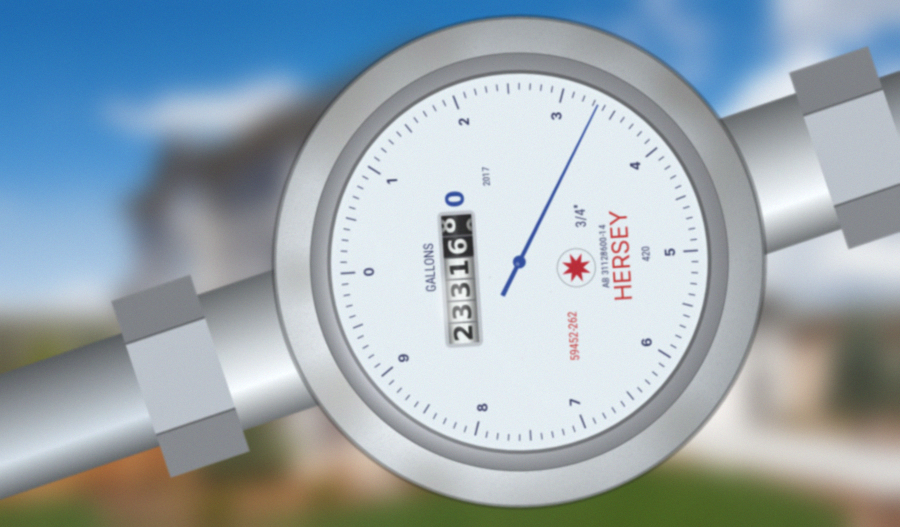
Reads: 2331683.3; gal
